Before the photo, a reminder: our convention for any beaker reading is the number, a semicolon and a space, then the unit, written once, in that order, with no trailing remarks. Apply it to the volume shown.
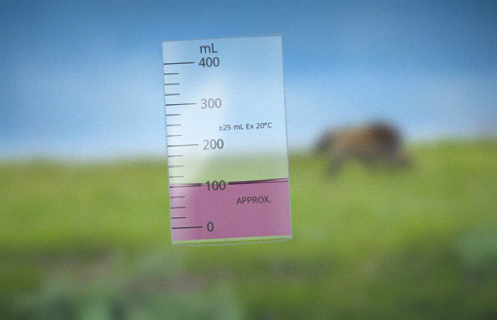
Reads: 100; mL
